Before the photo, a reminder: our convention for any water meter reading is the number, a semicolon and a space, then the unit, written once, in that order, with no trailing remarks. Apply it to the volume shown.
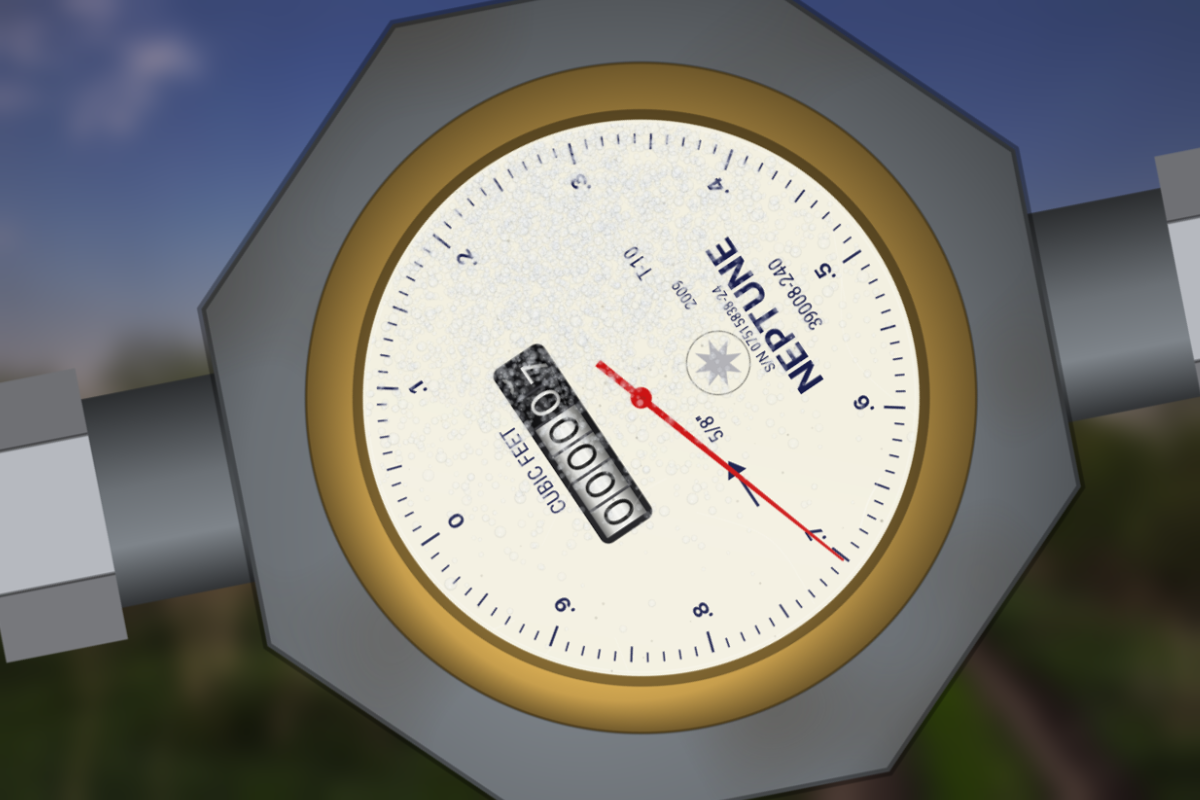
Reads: 6.70; ft³
